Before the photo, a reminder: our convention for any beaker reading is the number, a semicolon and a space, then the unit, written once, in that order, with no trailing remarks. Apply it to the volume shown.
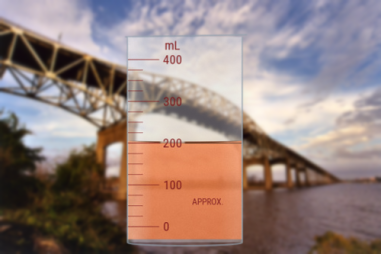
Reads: 200; mL
